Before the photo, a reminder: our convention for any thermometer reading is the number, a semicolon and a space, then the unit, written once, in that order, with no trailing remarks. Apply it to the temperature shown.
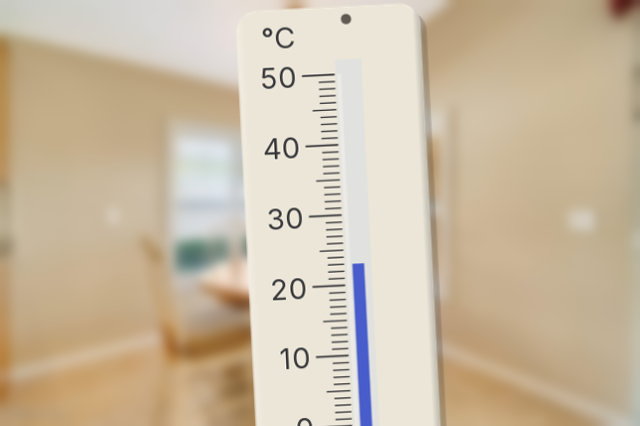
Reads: 23; °C
